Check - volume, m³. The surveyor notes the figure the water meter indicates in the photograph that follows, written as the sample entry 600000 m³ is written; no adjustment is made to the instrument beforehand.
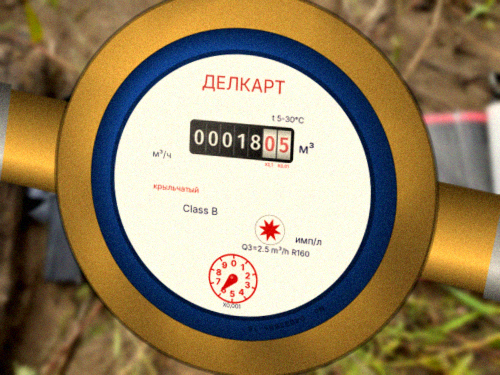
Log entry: 18.056 m³
